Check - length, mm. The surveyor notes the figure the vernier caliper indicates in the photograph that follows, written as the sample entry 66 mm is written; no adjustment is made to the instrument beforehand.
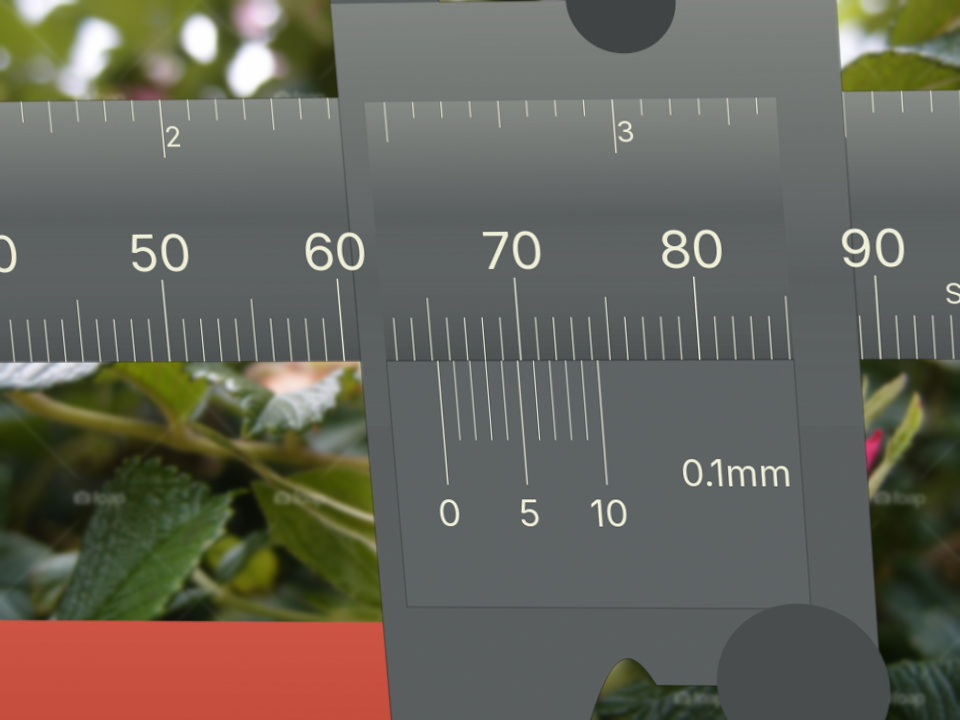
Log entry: 65.3 mm
